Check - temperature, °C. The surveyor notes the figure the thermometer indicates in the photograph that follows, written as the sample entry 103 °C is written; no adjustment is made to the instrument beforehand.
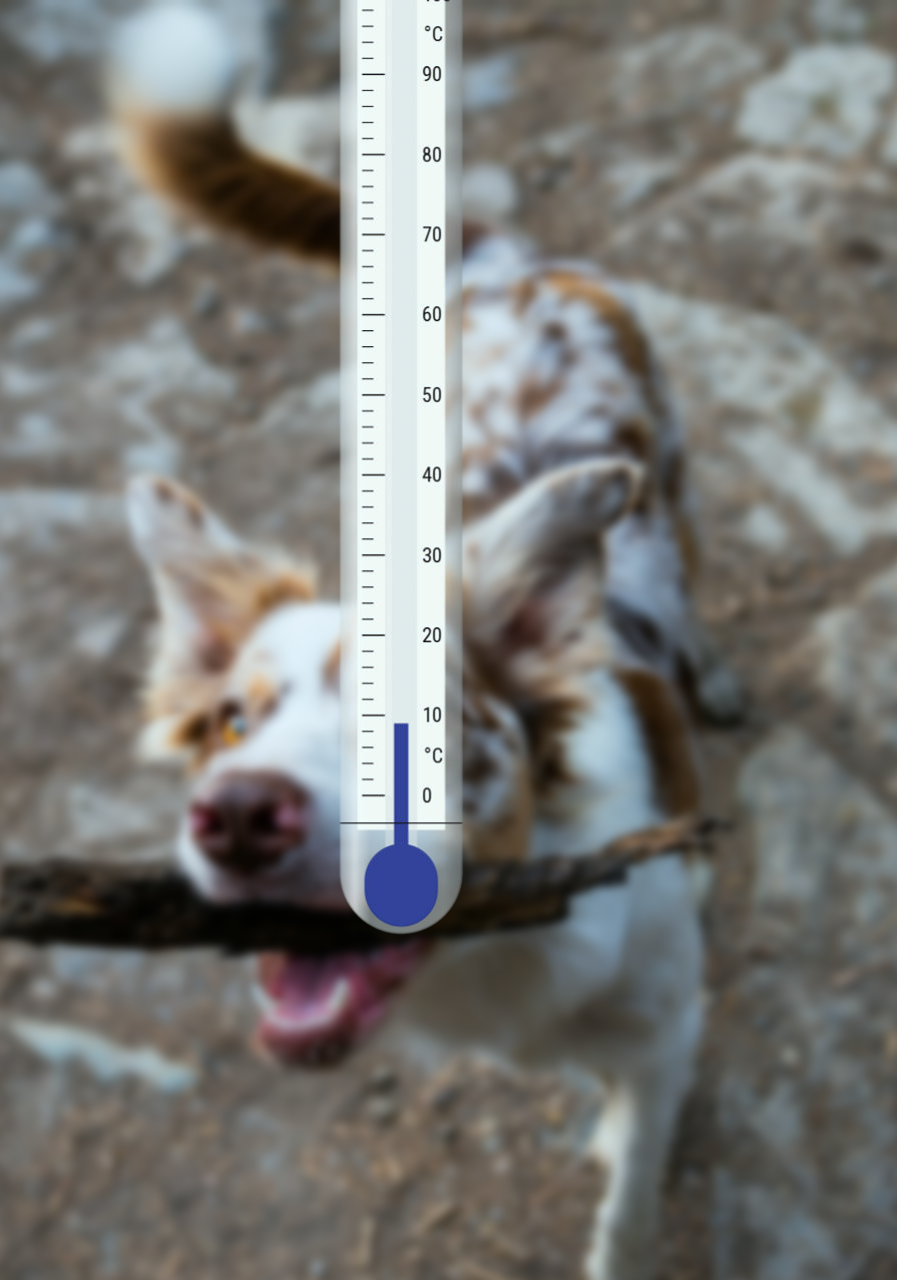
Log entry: 9 °C
